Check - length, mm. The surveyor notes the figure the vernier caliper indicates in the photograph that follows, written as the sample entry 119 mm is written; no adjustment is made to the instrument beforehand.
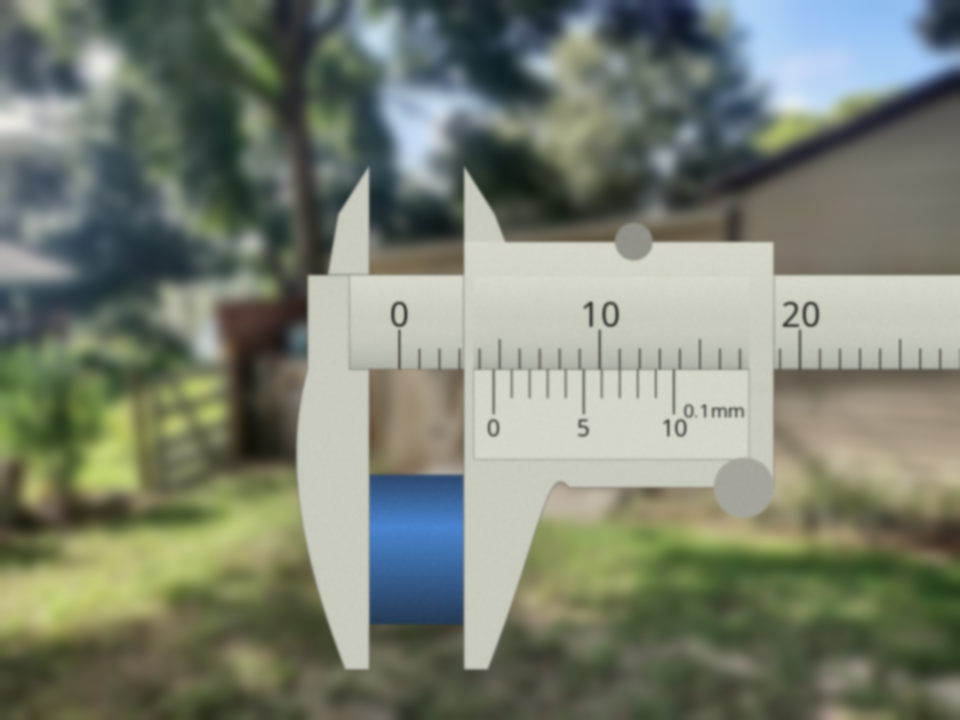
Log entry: 4.7 mm
